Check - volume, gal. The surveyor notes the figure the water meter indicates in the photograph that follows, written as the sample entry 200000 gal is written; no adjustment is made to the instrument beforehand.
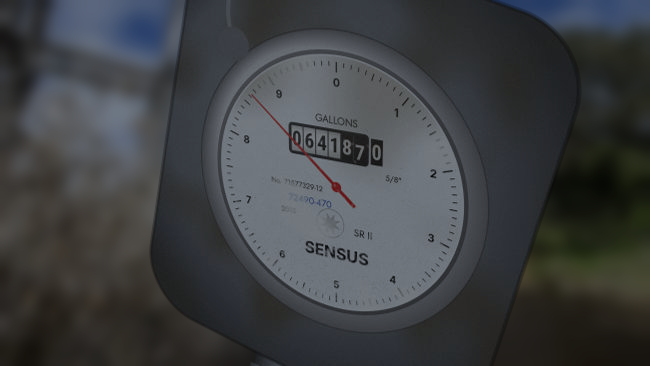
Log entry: 641868.6 gal
